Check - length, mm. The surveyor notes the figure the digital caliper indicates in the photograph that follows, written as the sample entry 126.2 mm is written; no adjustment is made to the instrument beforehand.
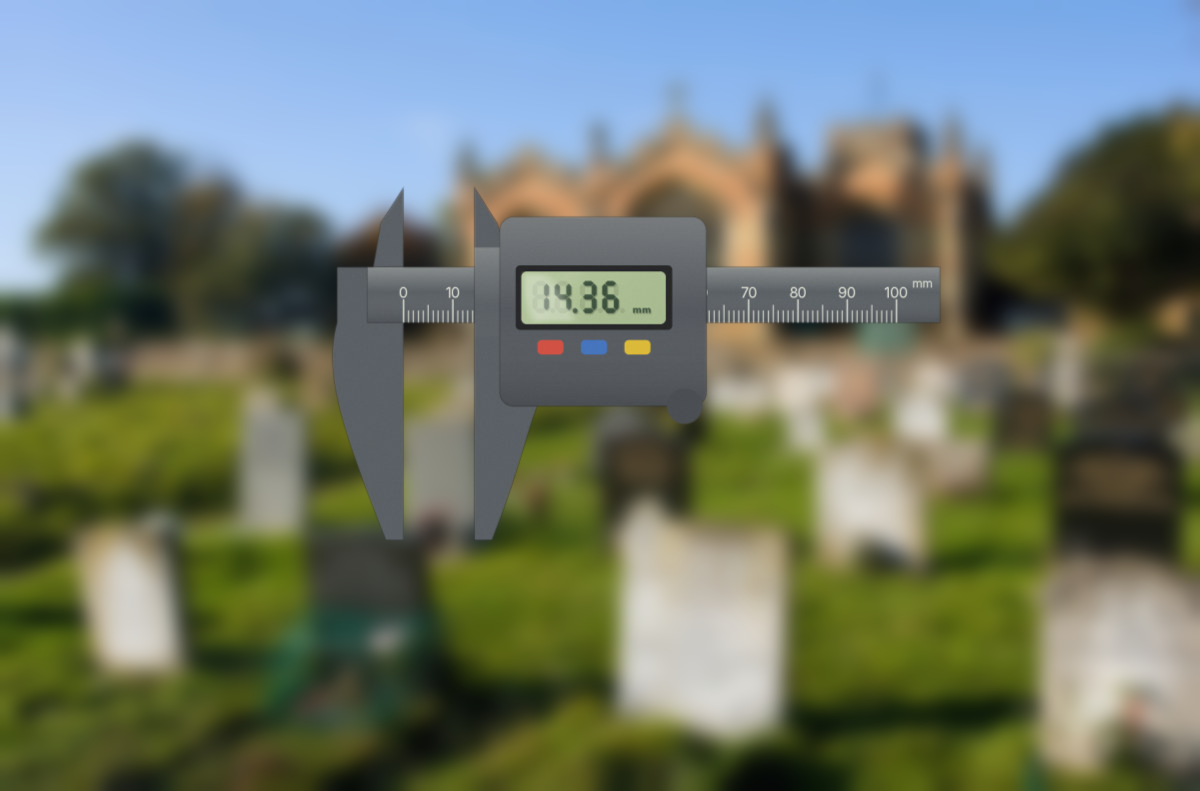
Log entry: 14.36 mm
